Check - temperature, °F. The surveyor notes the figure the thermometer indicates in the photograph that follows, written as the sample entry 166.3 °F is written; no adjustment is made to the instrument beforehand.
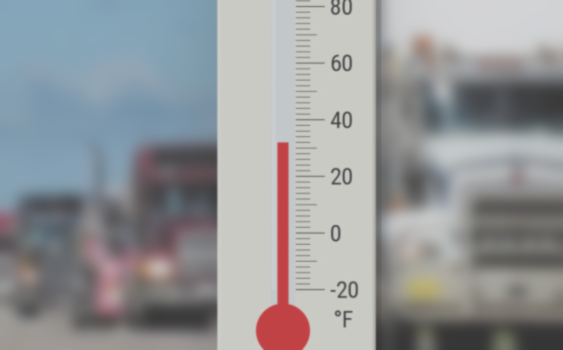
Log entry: 32 °F
